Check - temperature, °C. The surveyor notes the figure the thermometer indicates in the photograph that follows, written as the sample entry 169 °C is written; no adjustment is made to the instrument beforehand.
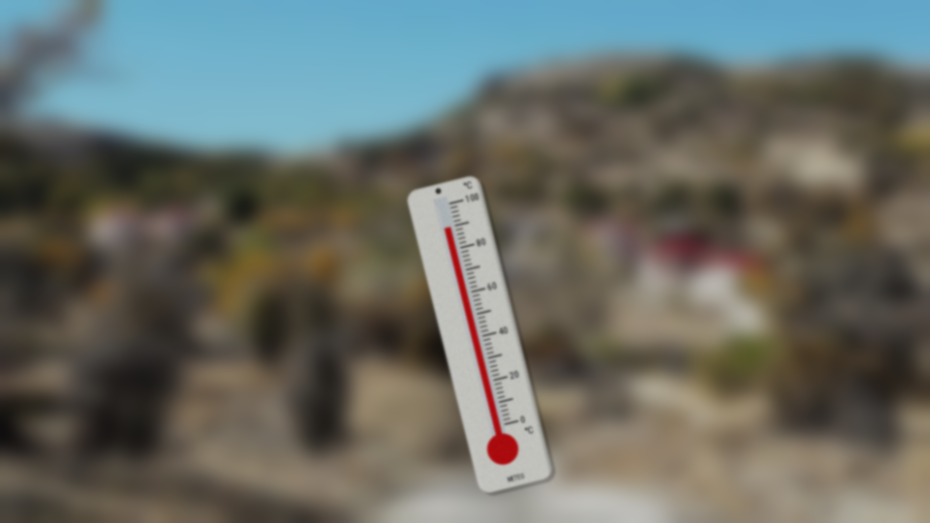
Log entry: 90 °C
